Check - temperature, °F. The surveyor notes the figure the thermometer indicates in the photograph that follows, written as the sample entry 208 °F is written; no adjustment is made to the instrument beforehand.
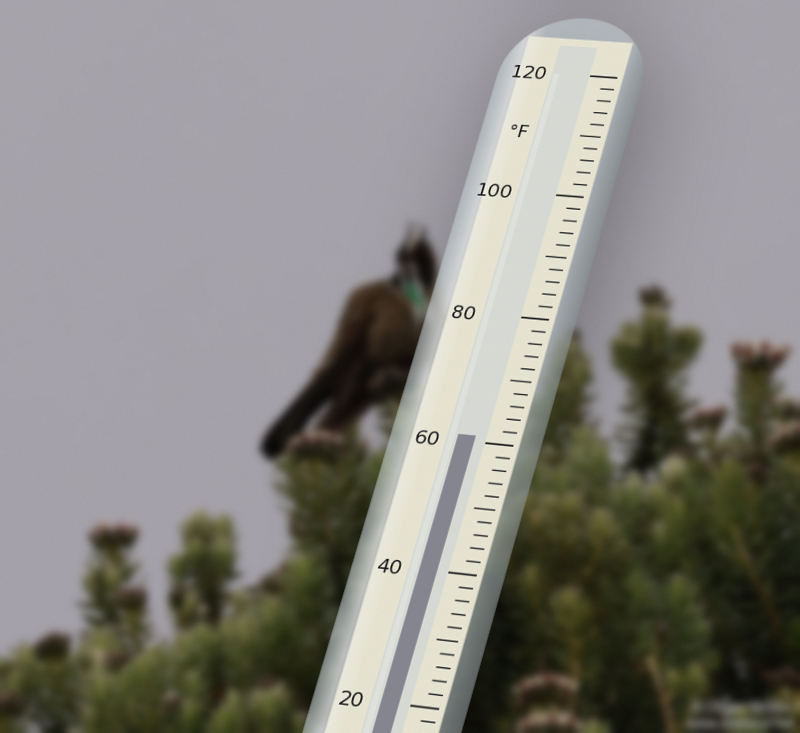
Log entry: 61 °F
